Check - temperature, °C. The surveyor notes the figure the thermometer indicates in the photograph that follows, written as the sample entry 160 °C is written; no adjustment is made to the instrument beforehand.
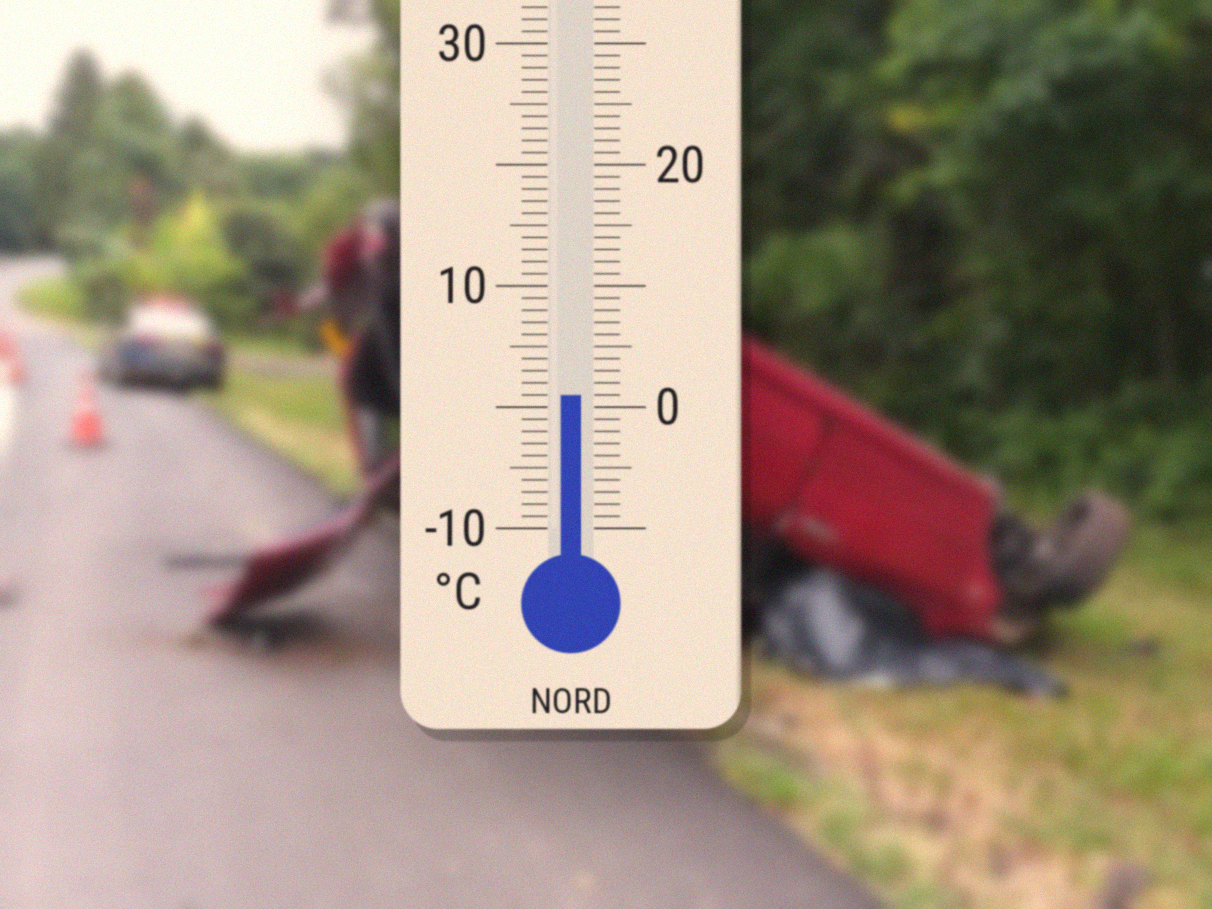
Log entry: 1 °C
